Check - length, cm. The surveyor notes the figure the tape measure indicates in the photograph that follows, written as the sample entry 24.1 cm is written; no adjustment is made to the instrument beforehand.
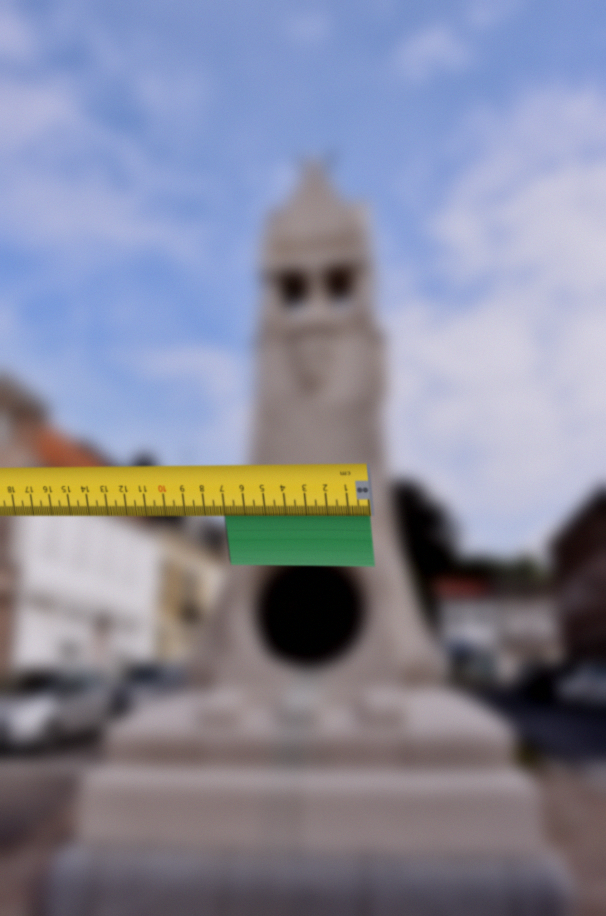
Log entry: 7 cm
